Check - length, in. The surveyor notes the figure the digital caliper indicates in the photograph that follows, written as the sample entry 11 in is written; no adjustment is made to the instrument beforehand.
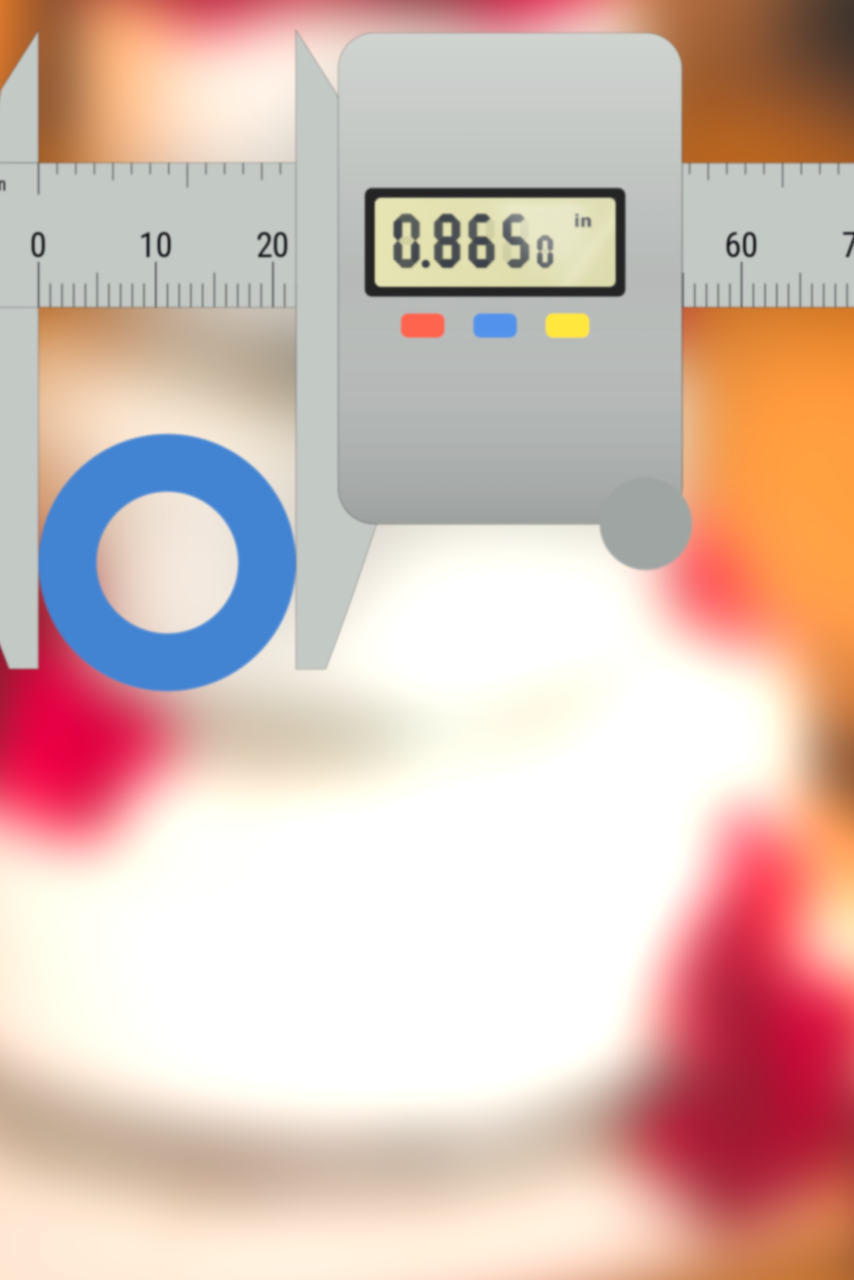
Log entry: 0.8650 in
